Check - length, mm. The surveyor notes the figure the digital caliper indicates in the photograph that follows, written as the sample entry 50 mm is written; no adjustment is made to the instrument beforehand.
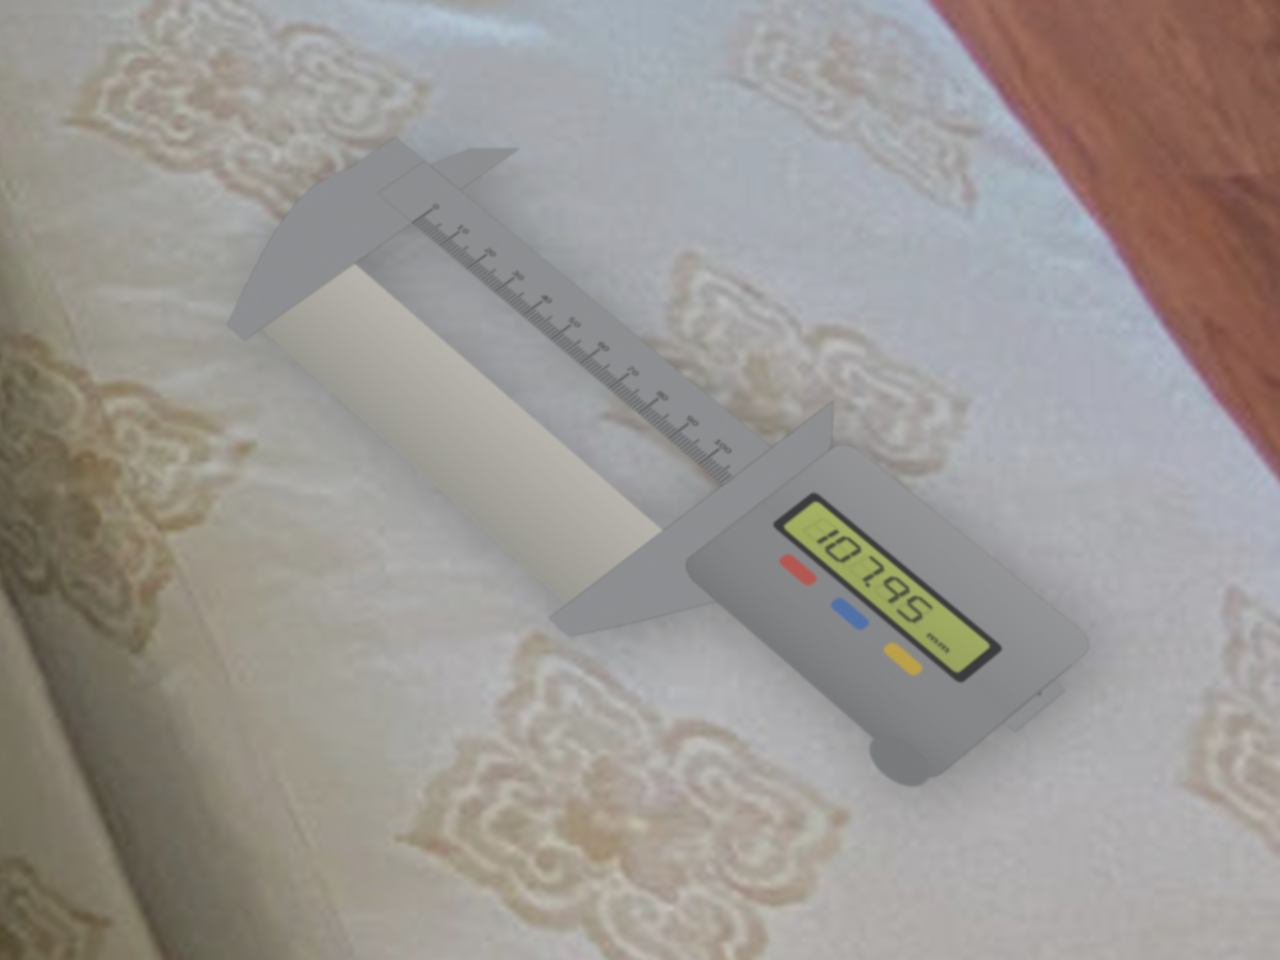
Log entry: 107.95 mm
